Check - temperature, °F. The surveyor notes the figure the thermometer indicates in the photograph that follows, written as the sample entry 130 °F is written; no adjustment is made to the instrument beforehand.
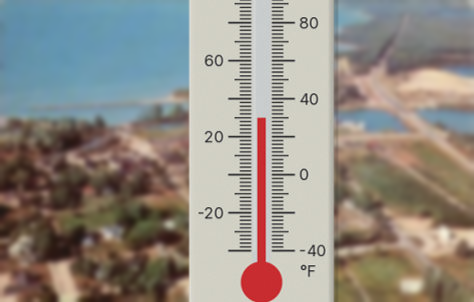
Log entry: 30 °F
